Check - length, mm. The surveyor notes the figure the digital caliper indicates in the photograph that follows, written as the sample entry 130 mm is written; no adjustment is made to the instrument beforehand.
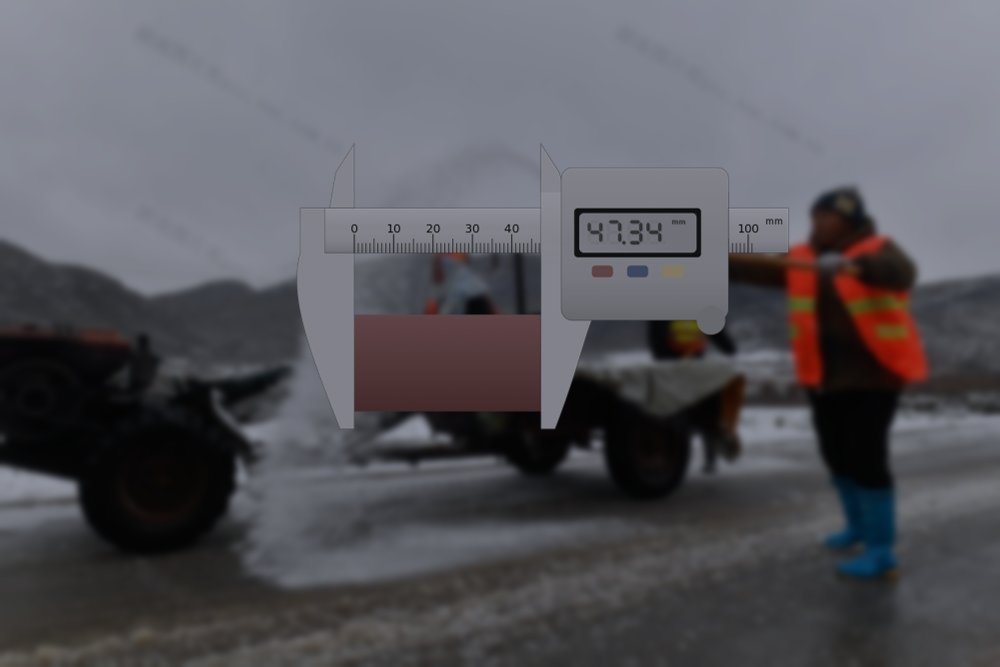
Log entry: 47.34 mm
